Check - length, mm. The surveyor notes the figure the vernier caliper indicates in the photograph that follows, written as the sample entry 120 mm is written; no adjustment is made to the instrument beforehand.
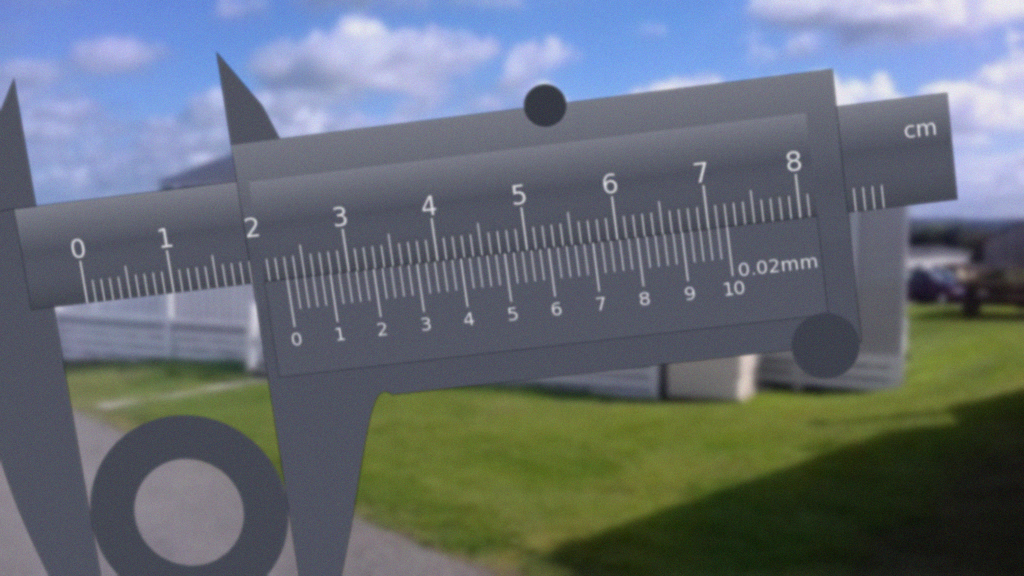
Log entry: 23.0 mm
